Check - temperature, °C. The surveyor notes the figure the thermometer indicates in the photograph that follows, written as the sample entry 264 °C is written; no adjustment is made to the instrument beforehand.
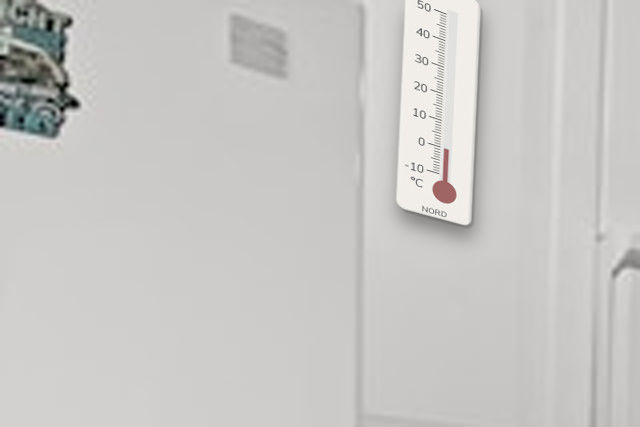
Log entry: 0 °C
